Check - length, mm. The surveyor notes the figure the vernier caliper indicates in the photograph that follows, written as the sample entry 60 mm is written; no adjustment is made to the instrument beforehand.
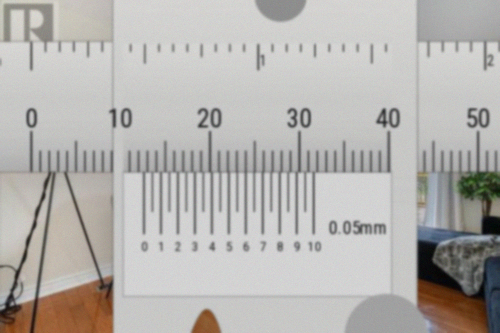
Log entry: 12.6 mm
